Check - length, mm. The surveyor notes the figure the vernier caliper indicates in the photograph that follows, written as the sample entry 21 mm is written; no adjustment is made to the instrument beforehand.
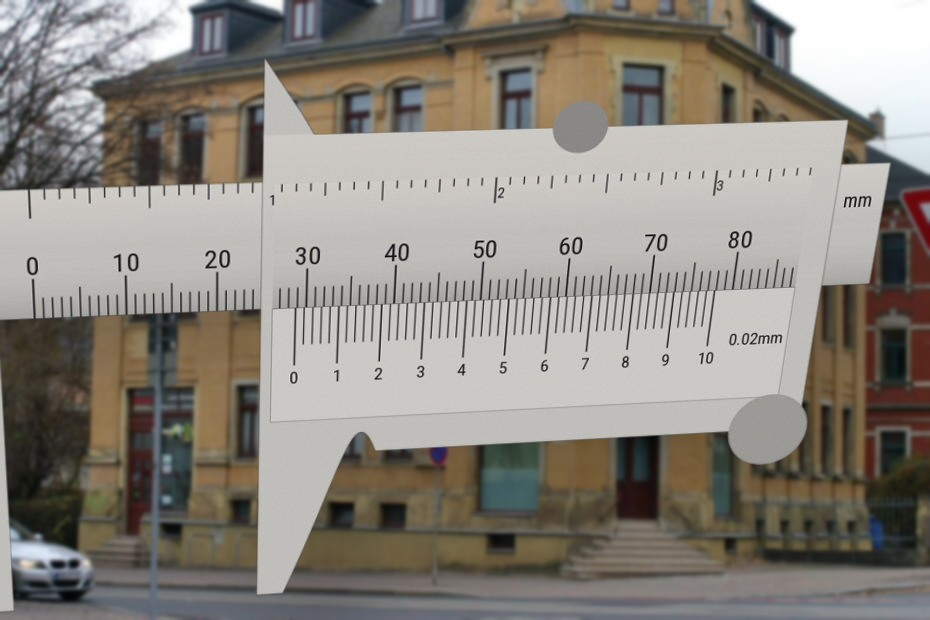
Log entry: 28.8 mm
